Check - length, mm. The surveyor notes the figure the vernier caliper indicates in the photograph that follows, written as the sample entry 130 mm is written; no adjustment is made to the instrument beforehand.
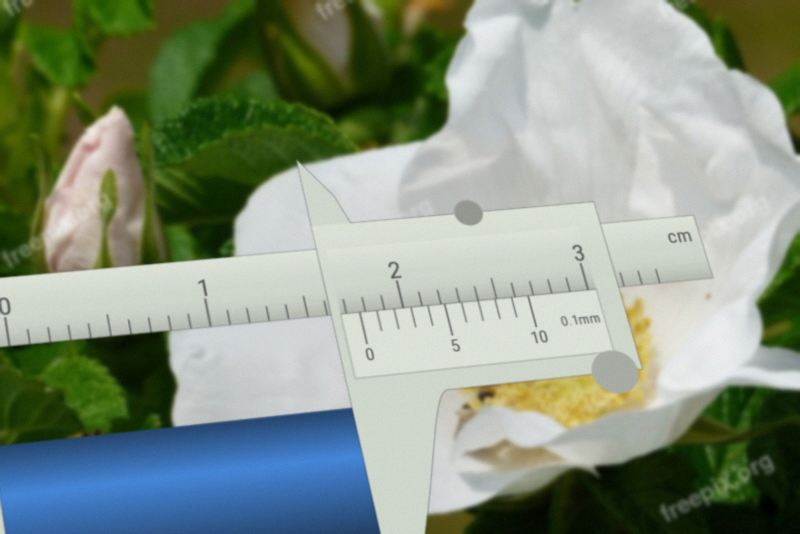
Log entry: 17.7 mm
